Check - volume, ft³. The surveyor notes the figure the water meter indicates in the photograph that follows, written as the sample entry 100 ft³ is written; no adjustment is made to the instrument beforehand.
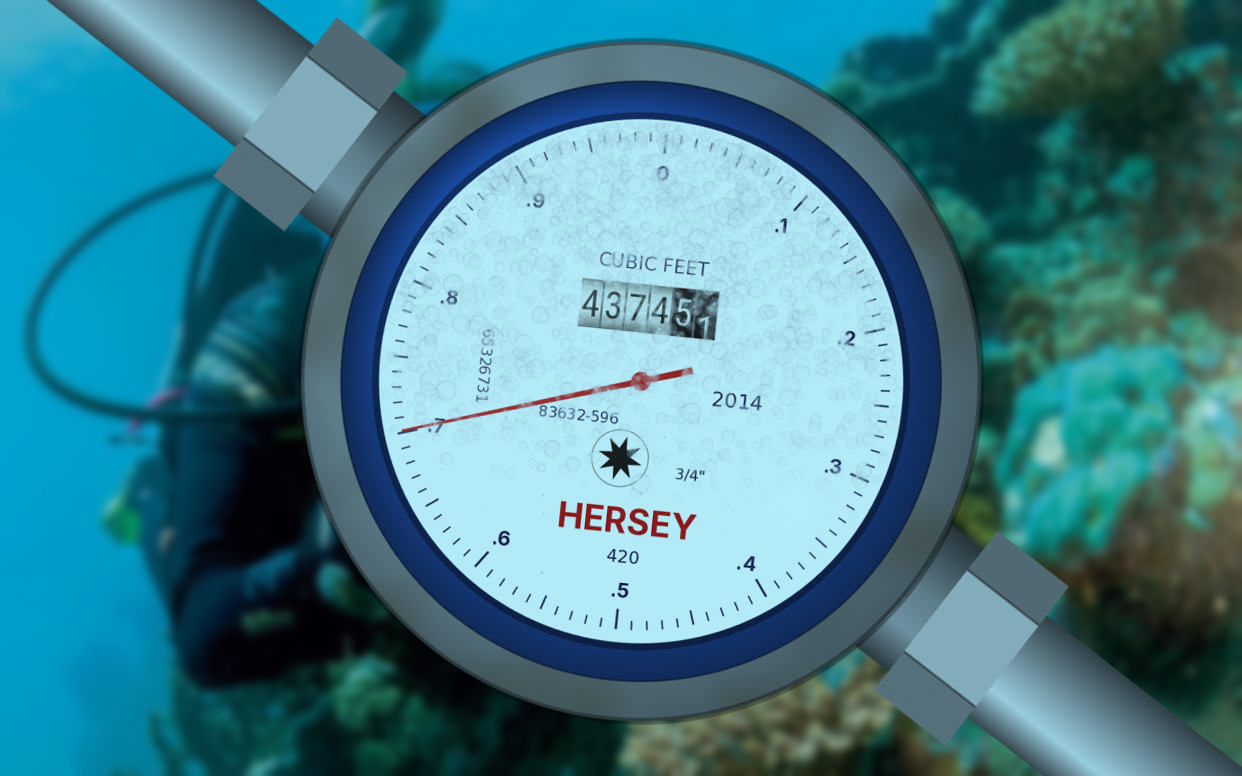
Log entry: 437450.70 ft³
